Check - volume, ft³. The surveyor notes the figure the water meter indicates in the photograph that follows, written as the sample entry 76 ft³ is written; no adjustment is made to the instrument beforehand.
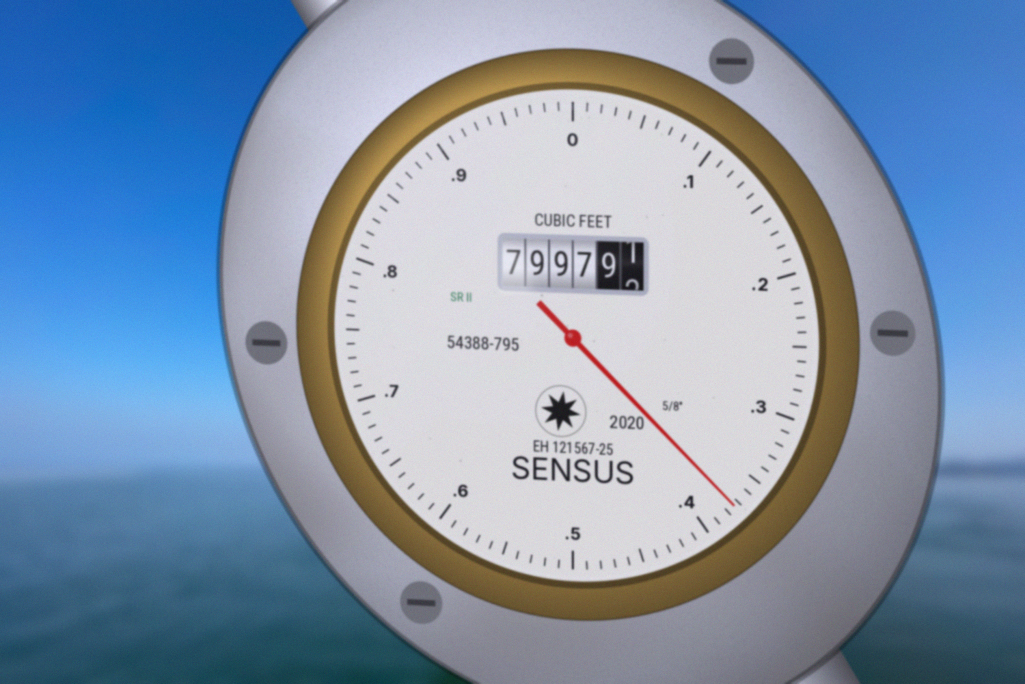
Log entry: 799791.37 ft³
